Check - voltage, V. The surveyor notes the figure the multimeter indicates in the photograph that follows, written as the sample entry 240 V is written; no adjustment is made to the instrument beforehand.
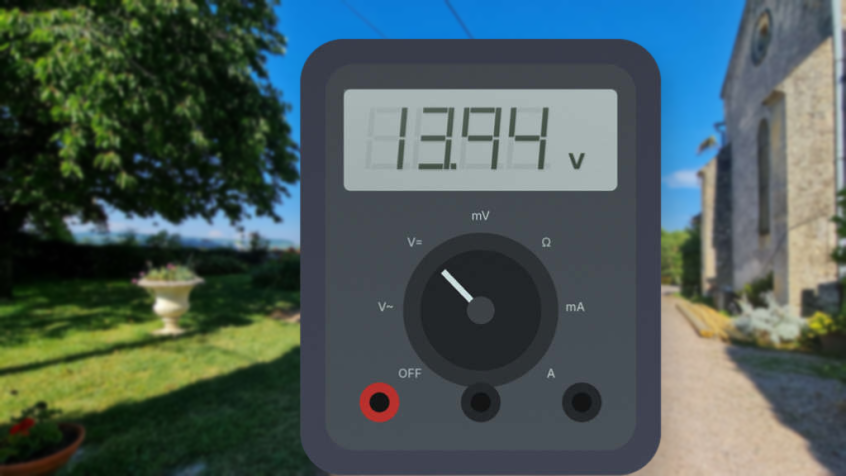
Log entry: 13.94 V
